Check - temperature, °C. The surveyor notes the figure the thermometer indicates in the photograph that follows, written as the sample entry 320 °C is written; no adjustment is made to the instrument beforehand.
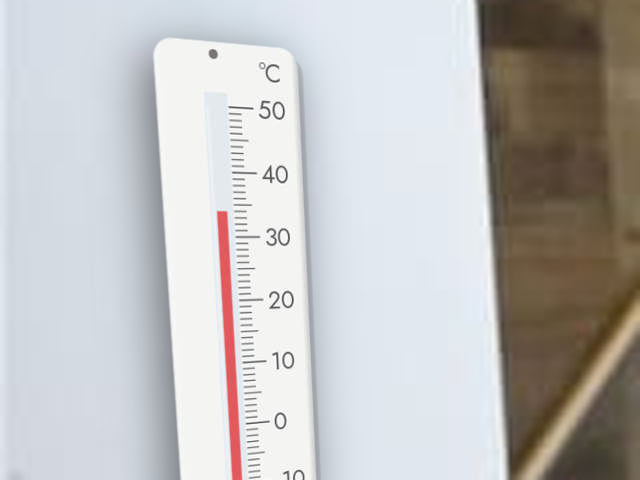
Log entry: 34 °C
